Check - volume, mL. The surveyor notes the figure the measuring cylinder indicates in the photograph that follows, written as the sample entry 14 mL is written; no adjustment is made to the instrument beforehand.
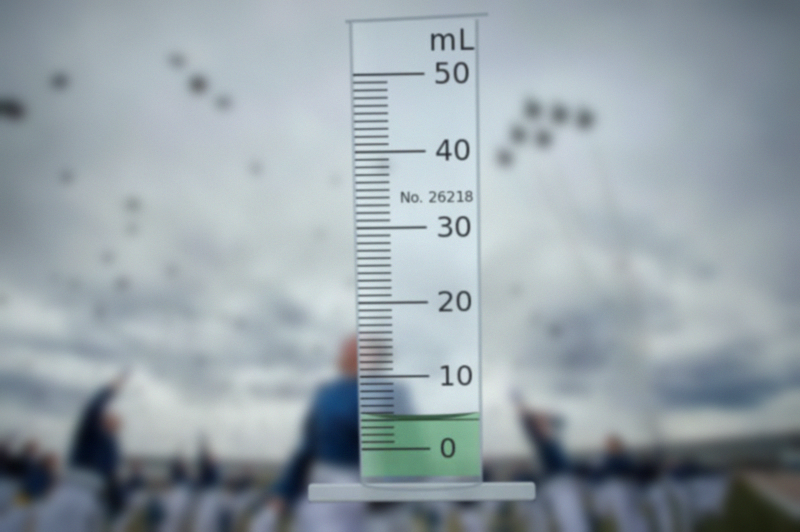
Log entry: 4 mL
